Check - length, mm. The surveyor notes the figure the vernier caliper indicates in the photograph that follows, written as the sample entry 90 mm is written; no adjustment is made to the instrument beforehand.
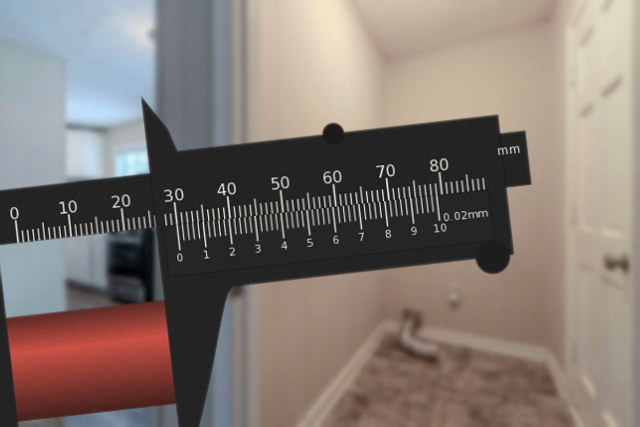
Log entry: 30.0 mm
